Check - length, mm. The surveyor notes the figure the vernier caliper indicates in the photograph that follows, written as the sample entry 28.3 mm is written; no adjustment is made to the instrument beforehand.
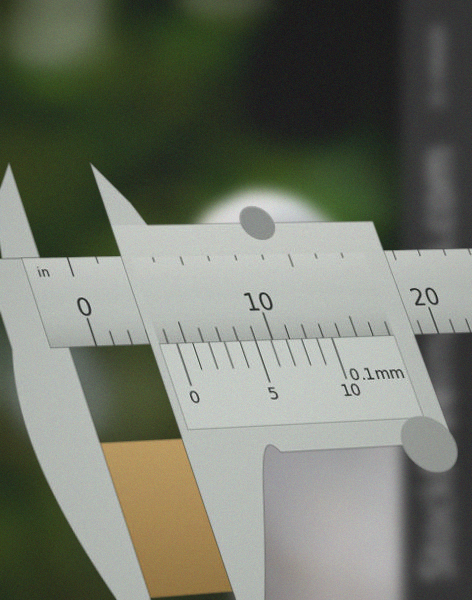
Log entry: 4.5 mm
